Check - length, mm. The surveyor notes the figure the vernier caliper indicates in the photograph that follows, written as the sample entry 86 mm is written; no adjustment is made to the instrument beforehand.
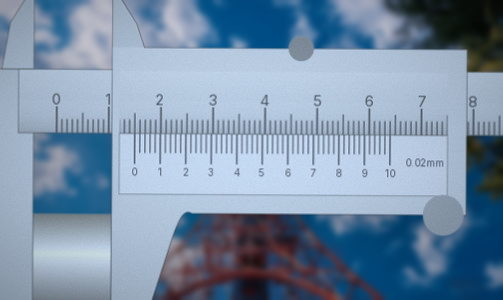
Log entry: 15.0 mm
